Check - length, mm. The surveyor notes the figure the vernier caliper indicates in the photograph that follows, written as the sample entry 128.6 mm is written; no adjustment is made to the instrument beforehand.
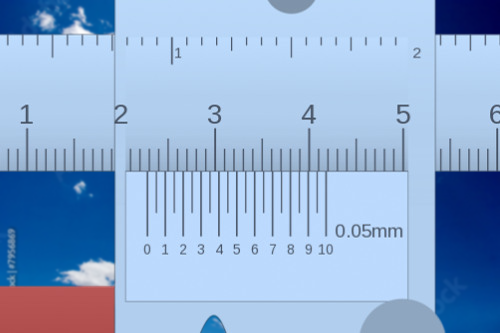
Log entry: 22.8 mm
